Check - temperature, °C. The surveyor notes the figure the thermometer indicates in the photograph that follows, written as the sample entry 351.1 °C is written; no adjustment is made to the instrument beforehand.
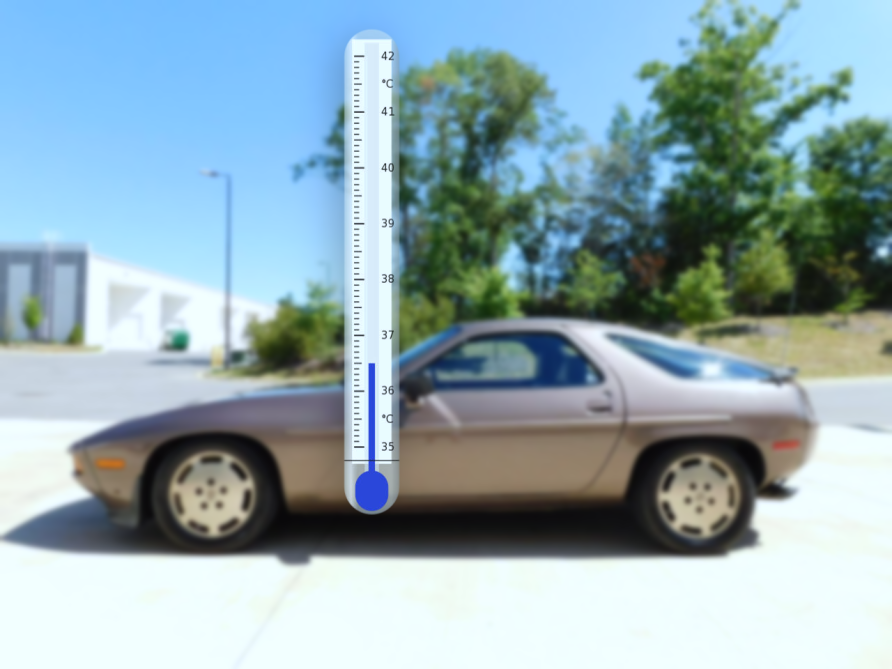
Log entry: 36.5 °C
